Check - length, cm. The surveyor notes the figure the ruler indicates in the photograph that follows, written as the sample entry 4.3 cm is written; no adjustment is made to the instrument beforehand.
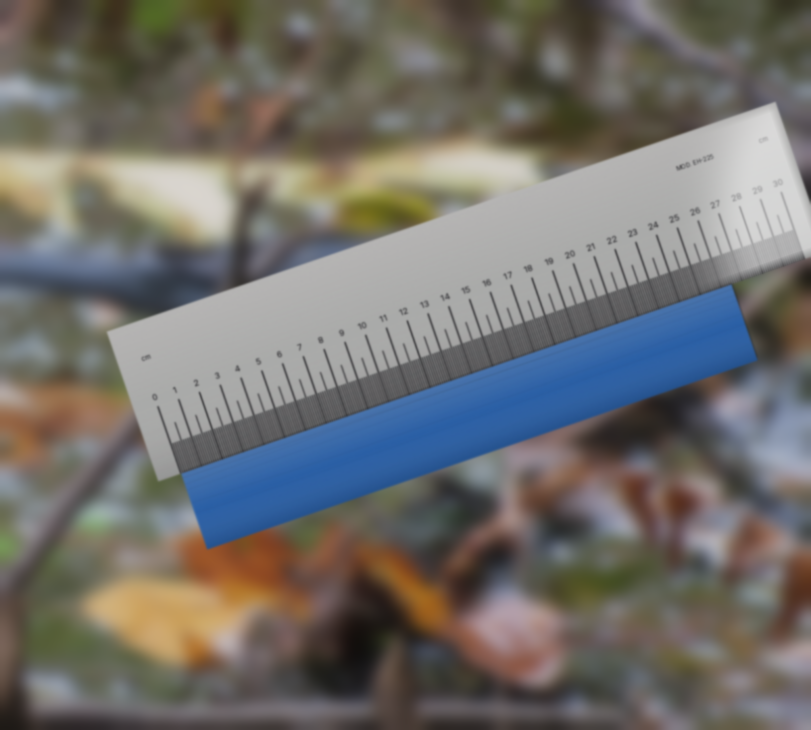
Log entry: 26.5 cm
